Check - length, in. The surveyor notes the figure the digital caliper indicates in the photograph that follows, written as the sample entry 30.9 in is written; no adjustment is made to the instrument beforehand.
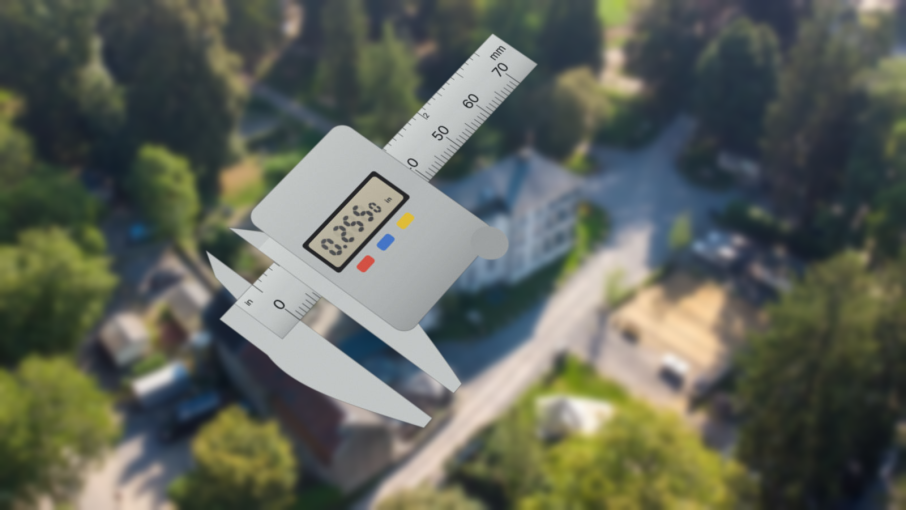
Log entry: 0.2550 in
